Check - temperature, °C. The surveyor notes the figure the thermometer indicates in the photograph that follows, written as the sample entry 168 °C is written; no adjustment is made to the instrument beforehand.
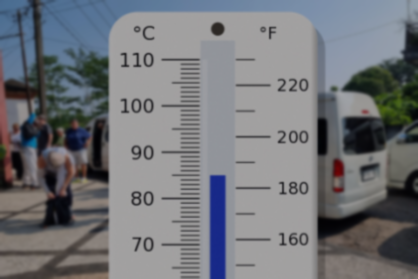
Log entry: 85 °C
